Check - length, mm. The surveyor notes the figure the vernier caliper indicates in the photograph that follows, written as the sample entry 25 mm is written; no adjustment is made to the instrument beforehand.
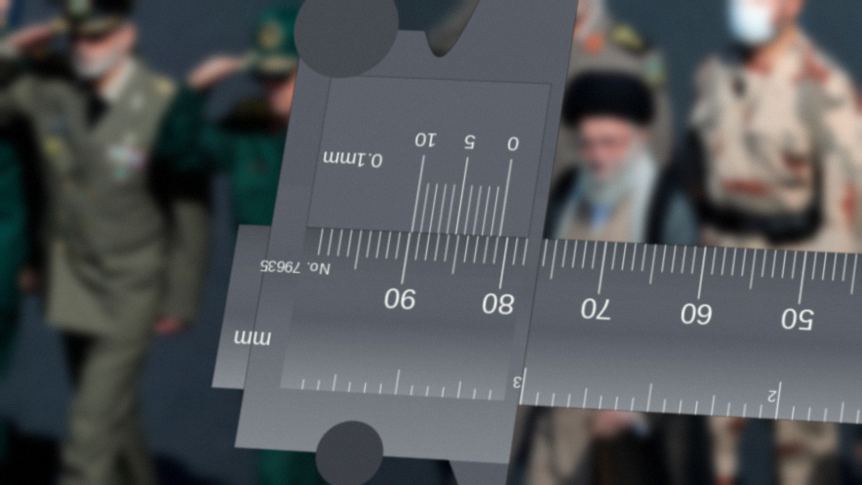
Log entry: 80.8 mm
